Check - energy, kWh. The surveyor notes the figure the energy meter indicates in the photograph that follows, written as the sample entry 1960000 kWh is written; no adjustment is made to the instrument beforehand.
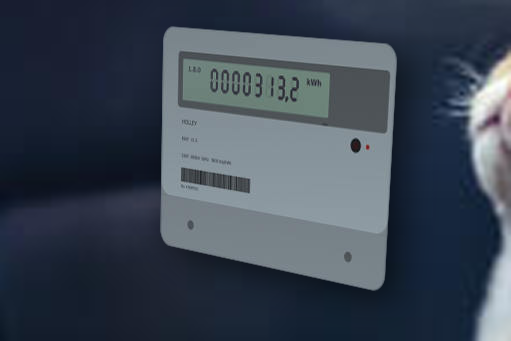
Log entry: 313.2 kWh
